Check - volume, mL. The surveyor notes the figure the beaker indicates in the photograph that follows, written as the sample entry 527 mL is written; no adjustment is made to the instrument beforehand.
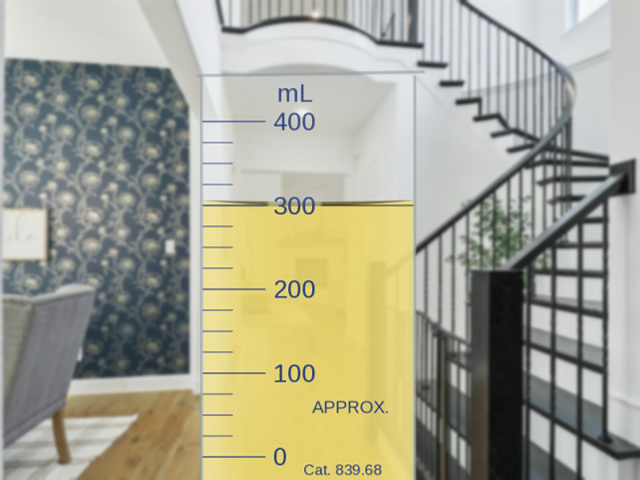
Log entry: 300 mL
